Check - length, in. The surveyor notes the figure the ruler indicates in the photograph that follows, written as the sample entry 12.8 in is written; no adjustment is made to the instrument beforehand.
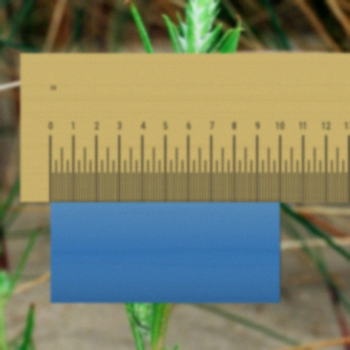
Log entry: 10 in
